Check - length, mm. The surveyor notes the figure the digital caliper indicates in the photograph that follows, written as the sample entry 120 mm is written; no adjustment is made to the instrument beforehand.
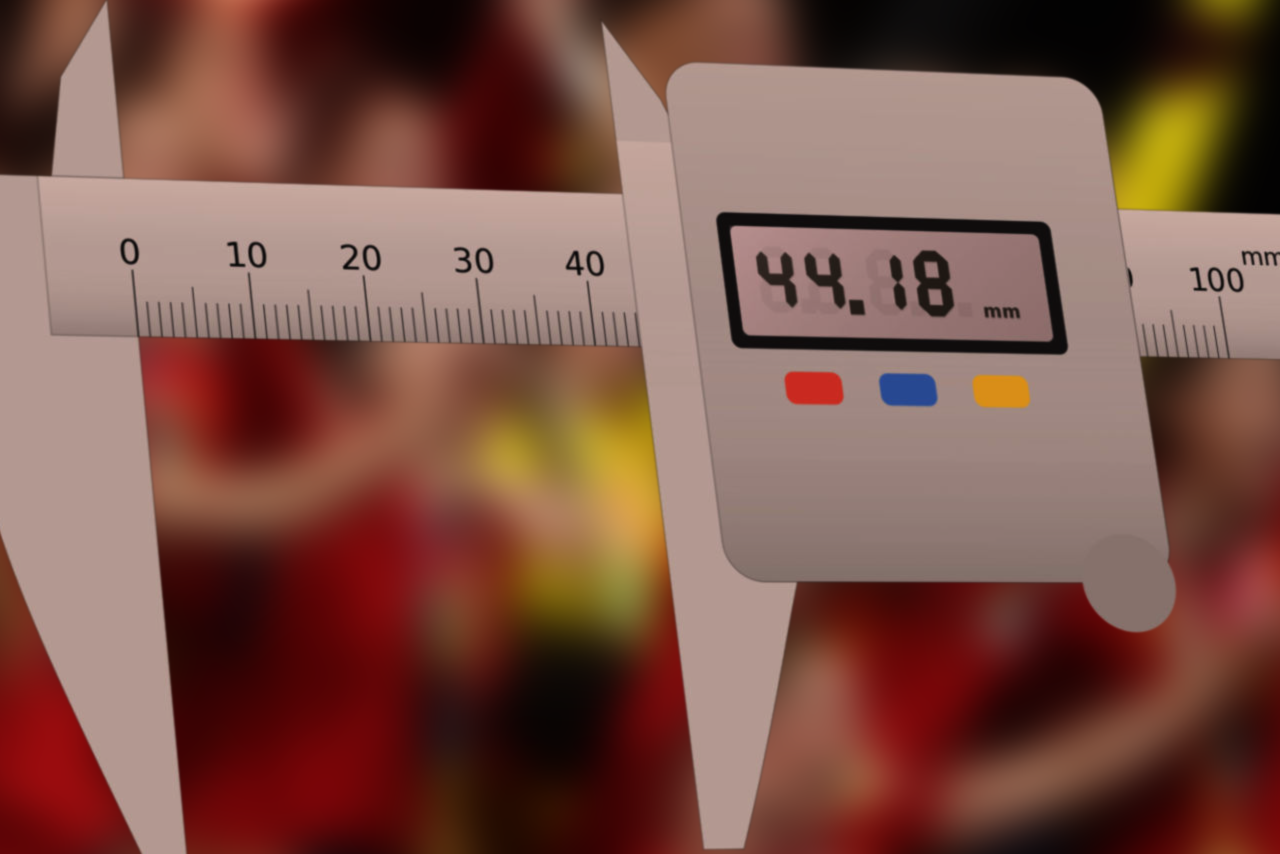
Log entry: 44.18 mm
